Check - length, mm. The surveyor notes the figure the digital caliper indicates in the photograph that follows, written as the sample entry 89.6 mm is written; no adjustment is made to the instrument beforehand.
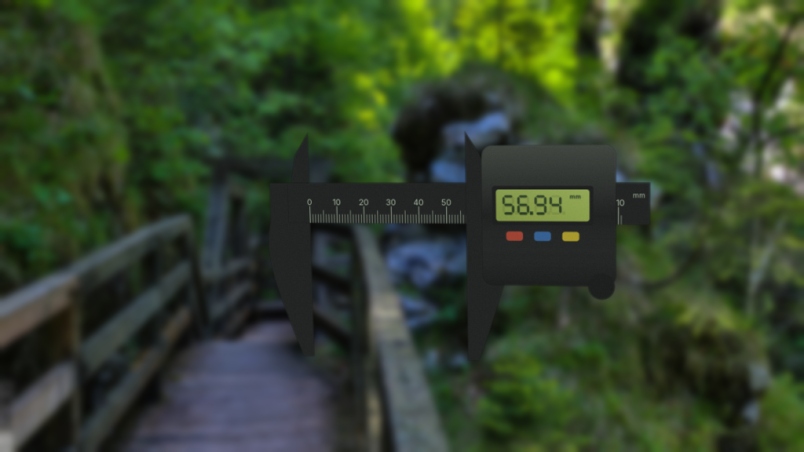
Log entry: 56.94 mm
